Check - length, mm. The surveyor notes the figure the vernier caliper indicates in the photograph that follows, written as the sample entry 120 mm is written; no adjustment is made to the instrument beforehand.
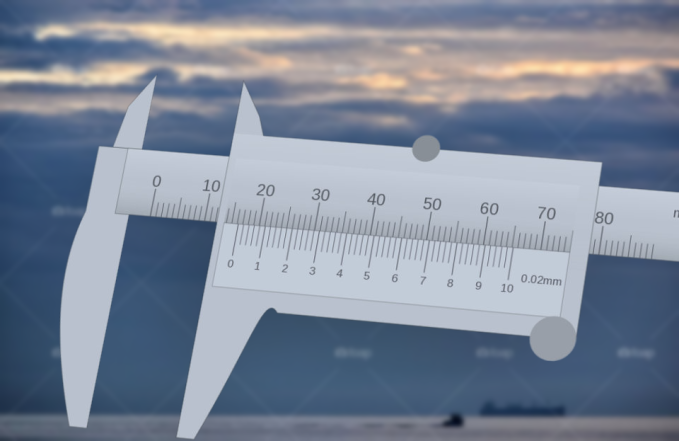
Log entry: 16.2 mm
